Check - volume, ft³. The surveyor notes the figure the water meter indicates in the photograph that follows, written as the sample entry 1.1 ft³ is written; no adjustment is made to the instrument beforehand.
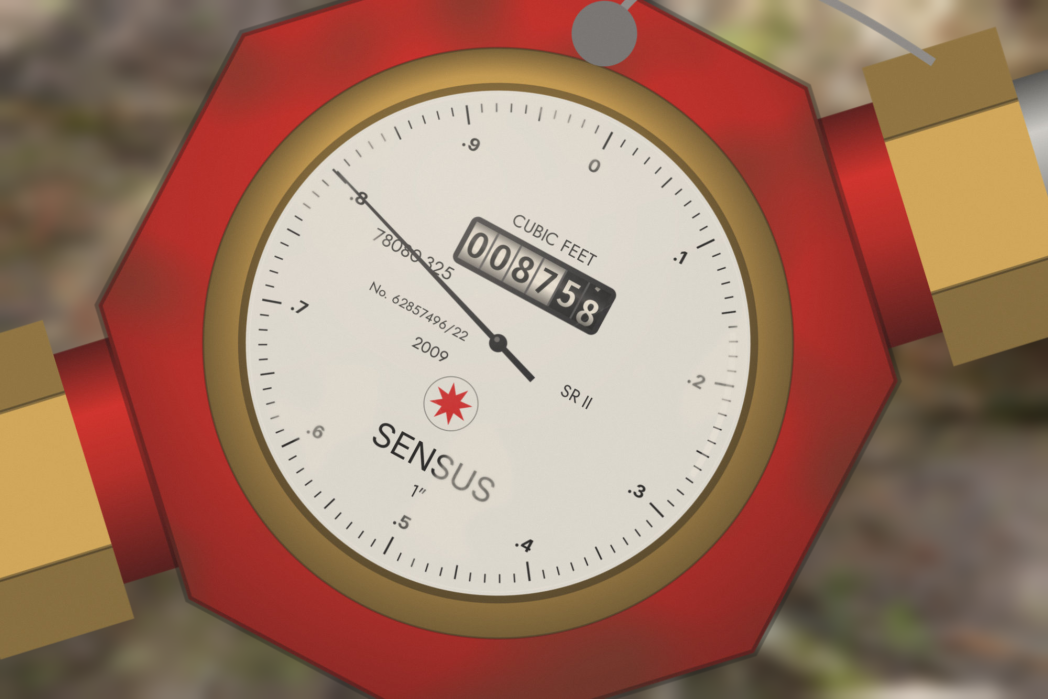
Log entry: 8757.80 ft³
